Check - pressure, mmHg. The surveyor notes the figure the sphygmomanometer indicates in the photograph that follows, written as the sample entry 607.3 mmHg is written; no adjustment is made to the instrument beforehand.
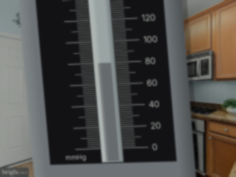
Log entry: 80 mmHg
